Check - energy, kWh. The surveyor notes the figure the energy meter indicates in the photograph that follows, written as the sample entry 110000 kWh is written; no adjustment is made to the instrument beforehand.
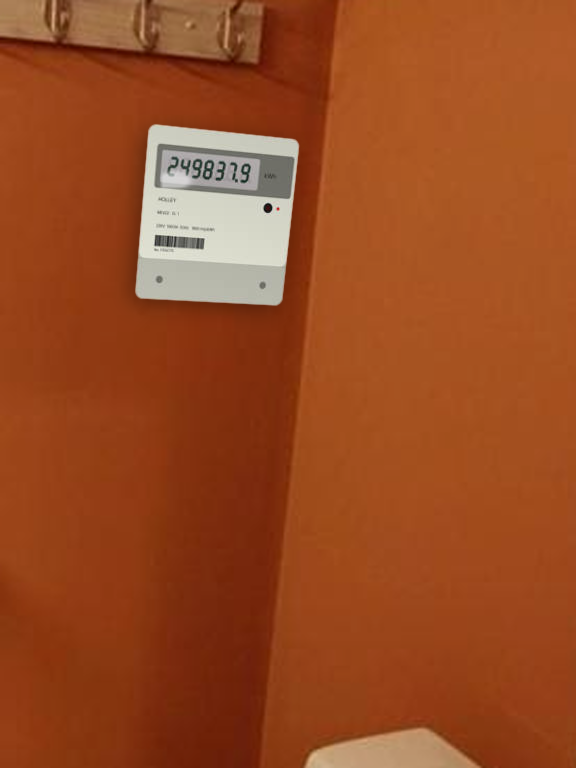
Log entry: 249837.9 kWh
